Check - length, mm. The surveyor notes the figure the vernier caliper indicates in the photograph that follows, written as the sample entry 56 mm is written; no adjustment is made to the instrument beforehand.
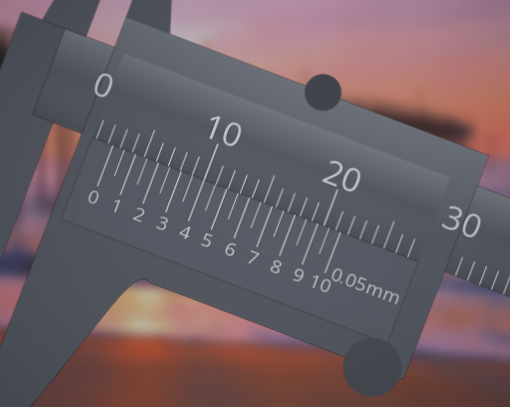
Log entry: 2.4 mm
